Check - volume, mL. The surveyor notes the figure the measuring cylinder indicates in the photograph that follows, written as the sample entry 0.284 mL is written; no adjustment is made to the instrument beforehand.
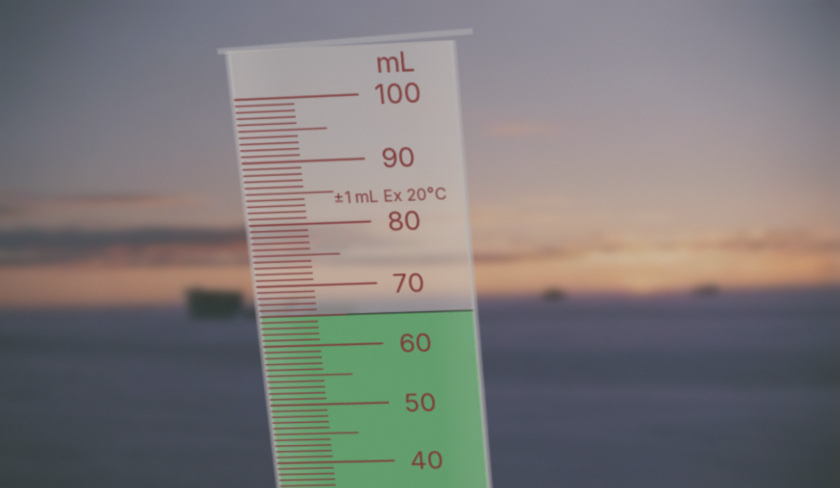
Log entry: 65 mL
